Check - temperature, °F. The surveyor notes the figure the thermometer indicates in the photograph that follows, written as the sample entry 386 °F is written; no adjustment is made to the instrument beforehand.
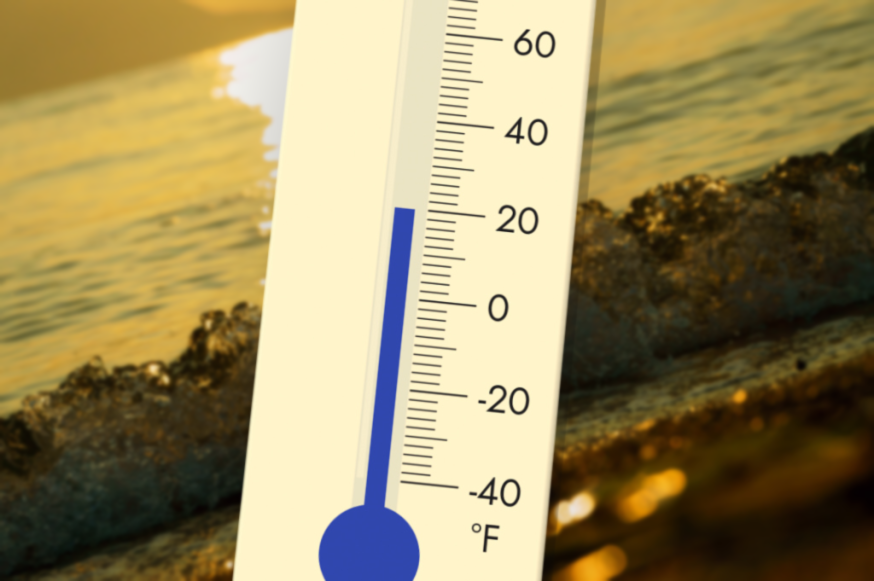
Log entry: 20 °F
